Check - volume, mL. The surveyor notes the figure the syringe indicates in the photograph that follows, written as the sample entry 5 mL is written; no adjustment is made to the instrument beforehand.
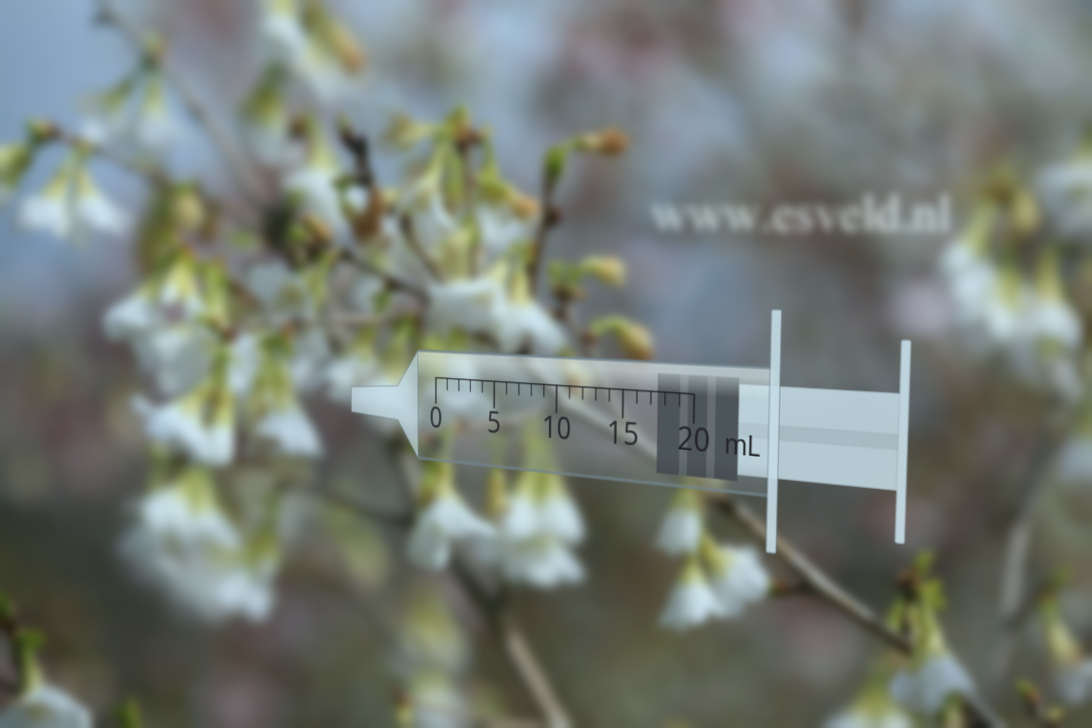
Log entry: 17.5 mL
